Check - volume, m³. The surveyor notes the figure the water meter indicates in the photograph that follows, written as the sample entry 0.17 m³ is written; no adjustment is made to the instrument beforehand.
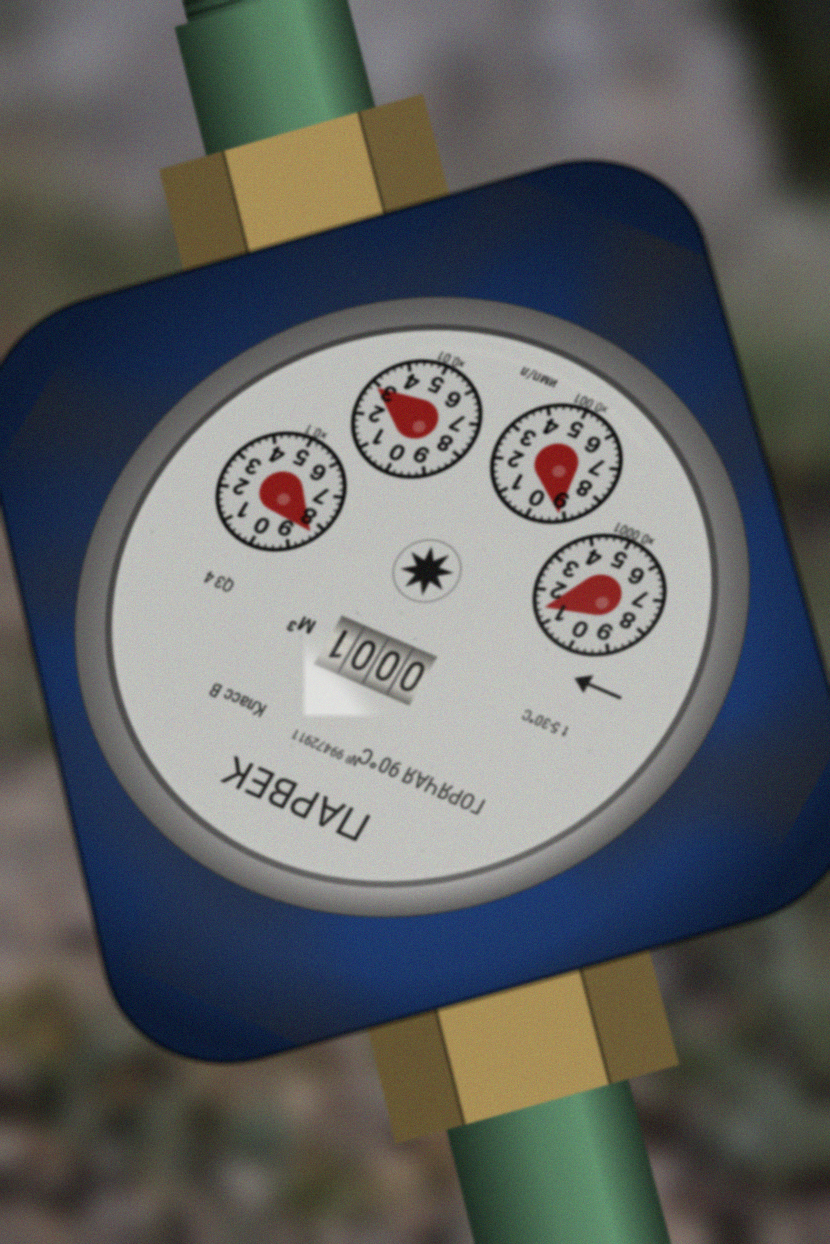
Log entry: 1.8291 m³
